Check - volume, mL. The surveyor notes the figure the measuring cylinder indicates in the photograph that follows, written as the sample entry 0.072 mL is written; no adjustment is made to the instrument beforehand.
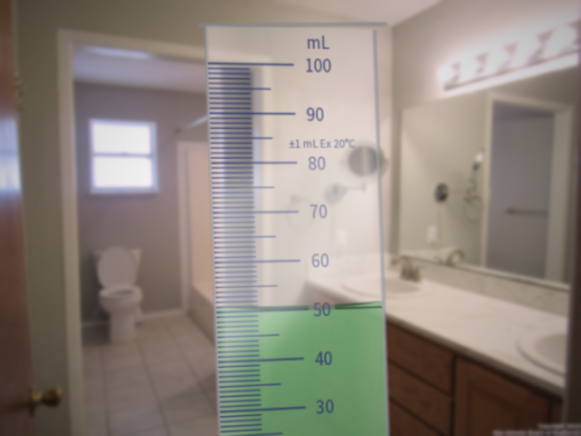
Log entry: 50 mL
